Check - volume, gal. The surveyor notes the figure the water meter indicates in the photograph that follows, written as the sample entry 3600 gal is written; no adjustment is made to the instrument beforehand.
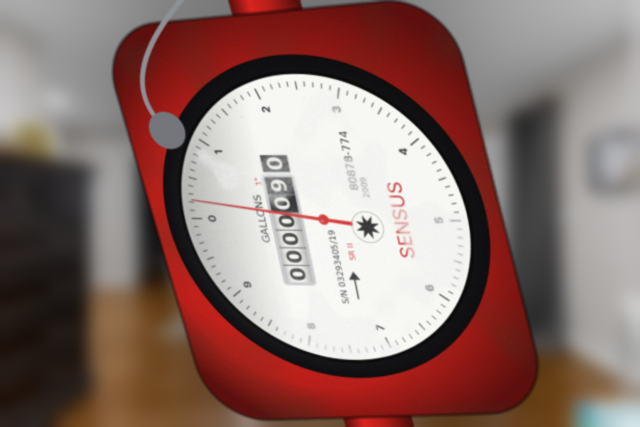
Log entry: 90.2 gal
